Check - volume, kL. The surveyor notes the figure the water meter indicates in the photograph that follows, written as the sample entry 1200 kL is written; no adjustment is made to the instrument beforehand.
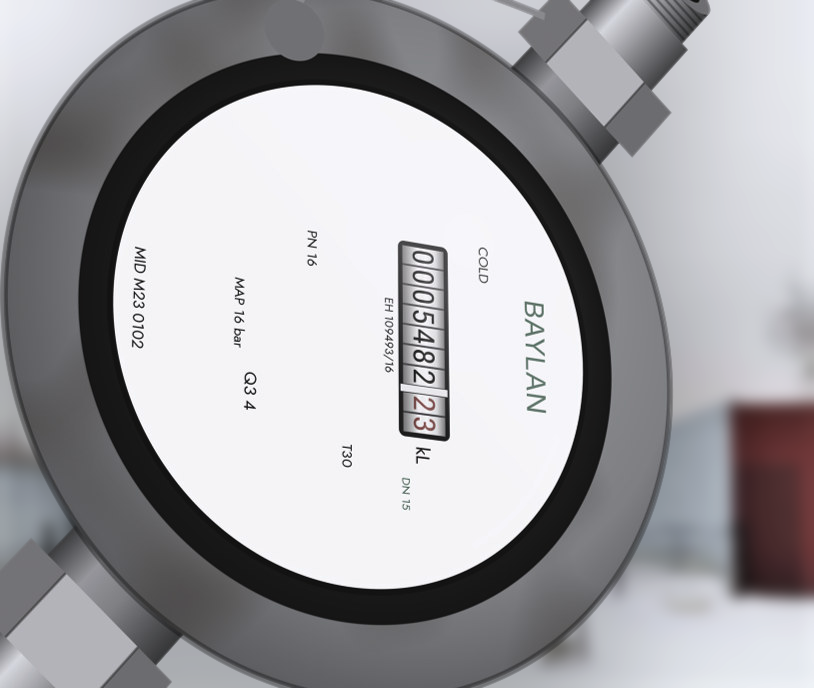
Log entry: 5482.23 kL
